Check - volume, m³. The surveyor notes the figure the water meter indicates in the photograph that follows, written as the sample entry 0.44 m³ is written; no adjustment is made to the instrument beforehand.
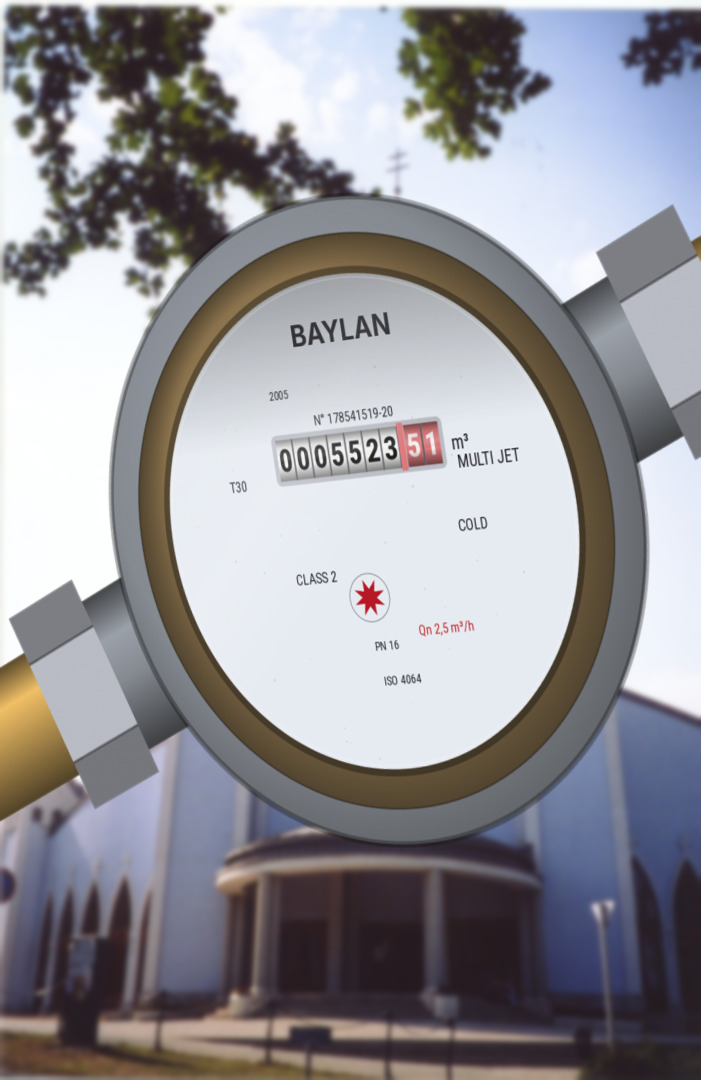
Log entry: 5523.51 m³
